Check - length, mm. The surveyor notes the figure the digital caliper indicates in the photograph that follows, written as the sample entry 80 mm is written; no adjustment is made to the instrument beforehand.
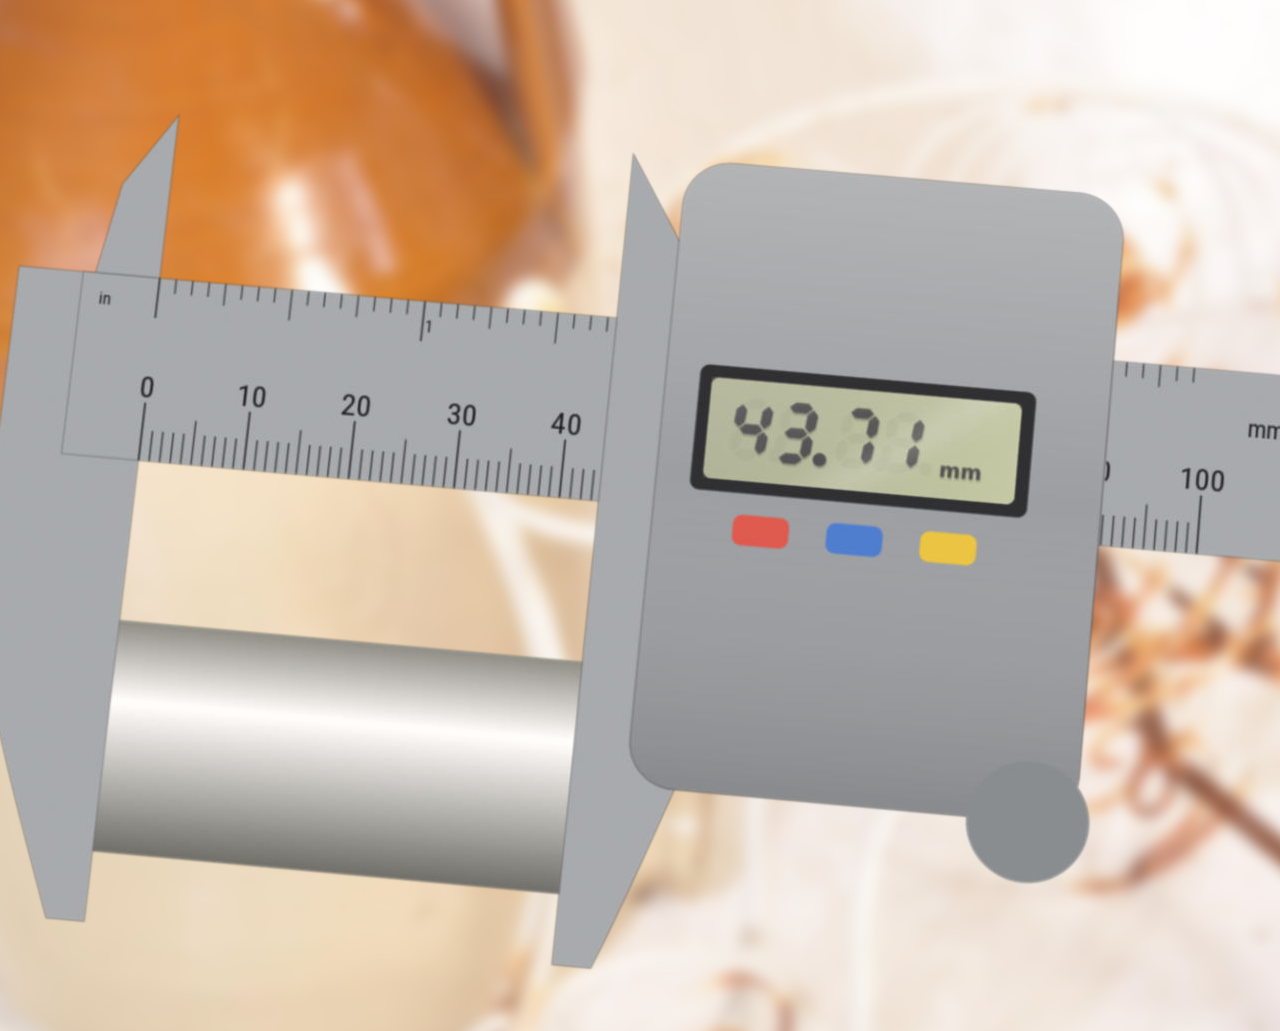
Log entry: 43.71 mm
